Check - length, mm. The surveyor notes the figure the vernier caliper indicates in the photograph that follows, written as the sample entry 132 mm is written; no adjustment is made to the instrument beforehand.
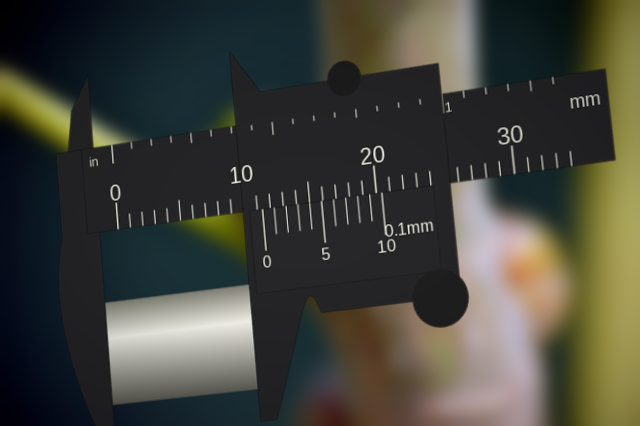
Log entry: 11.4 mm
